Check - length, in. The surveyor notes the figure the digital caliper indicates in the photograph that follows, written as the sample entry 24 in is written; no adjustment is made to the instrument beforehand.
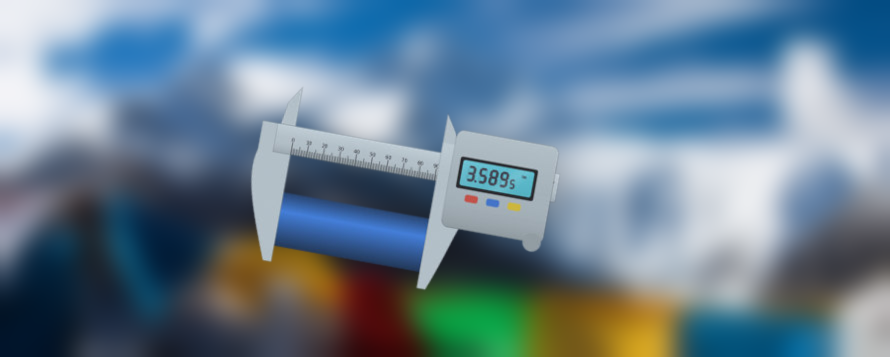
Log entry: 3.5895 in
